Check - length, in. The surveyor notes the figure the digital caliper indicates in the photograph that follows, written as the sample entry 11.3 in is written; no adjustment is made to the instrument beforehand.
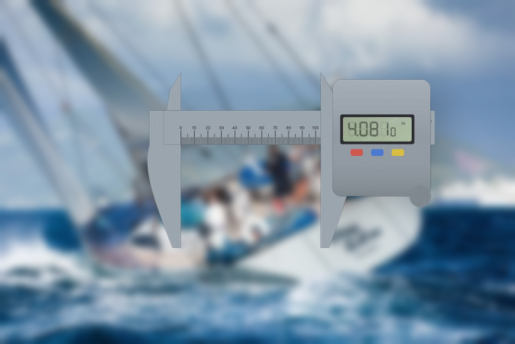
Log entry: 4.0810 in
